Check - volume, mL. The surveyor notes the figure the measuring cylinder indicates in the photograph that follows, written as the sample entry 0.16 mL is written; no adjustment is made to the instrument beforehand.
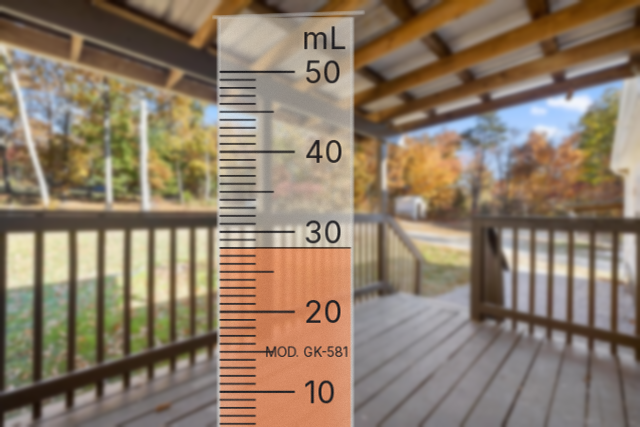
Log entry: 28 mL
